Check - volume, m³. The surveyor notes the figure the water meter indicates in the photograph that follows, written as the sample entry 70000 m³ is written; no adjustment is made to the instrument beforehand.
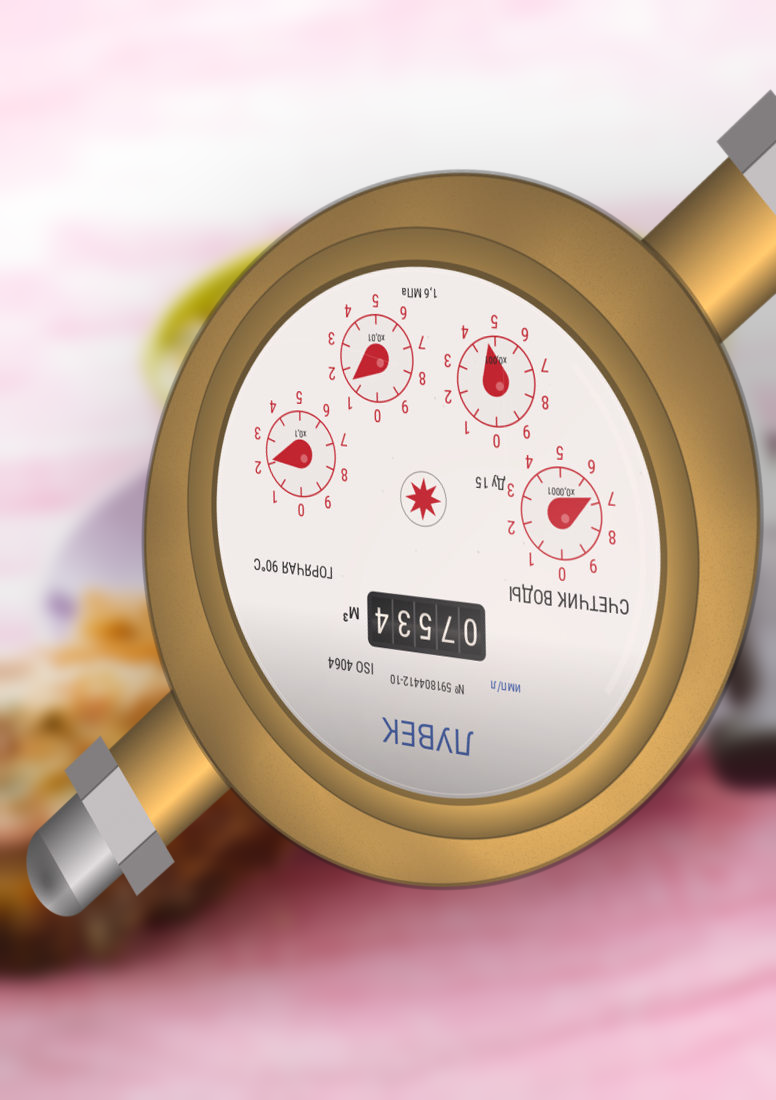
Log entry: 7534.2146 m³
